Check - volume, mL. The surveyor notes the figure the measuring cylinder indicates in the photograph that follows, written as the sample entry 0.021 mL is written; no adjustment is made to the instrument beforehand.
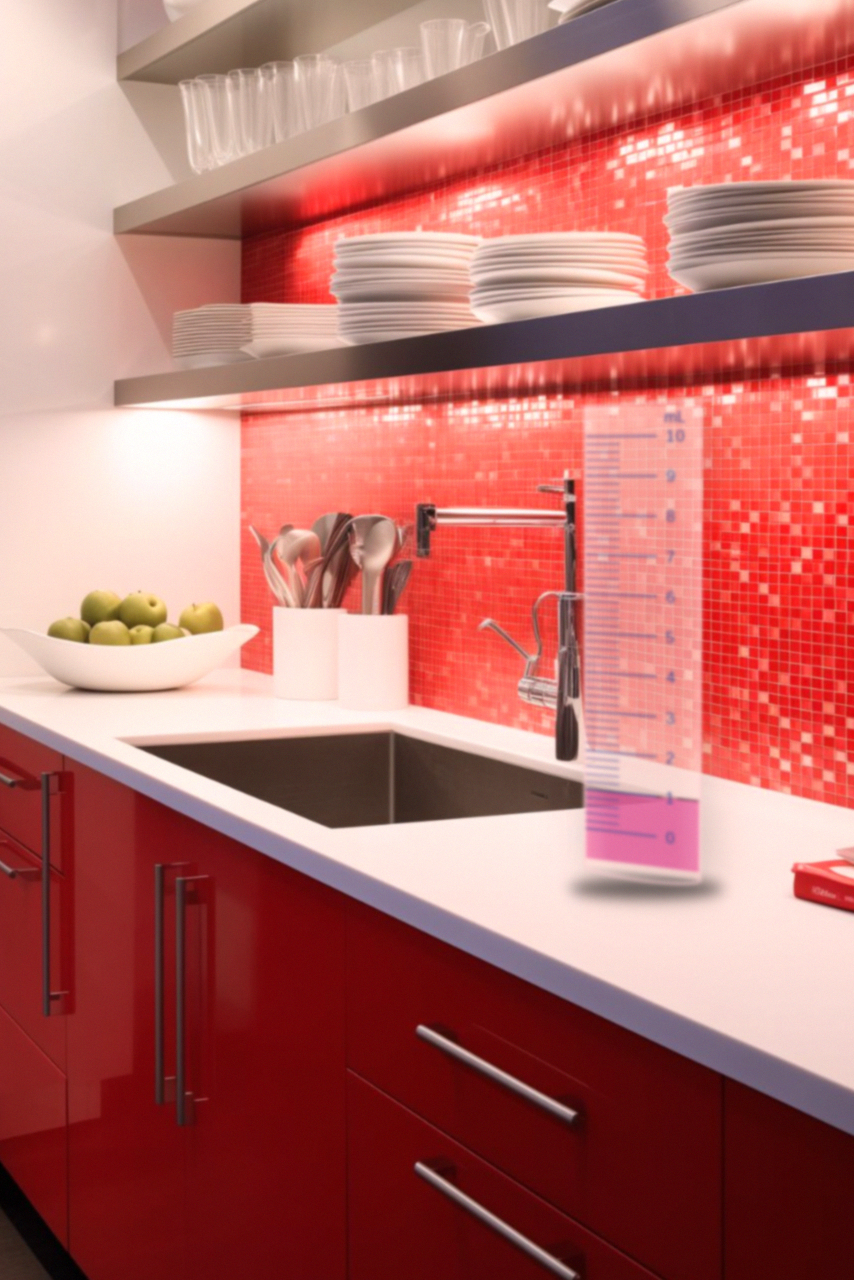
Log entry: 1 mL
